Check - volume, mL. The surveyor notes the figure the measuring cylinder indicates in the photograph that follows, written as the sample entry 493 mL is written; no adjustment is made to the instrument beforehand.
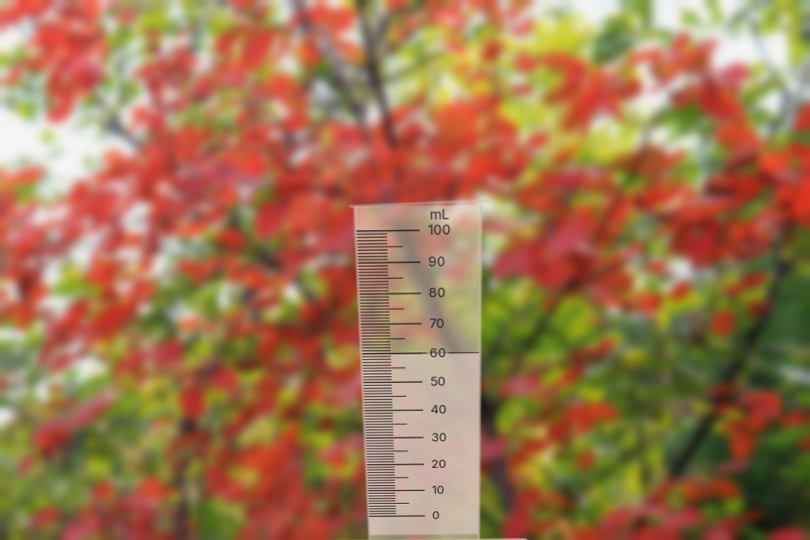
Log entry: 60 mL
